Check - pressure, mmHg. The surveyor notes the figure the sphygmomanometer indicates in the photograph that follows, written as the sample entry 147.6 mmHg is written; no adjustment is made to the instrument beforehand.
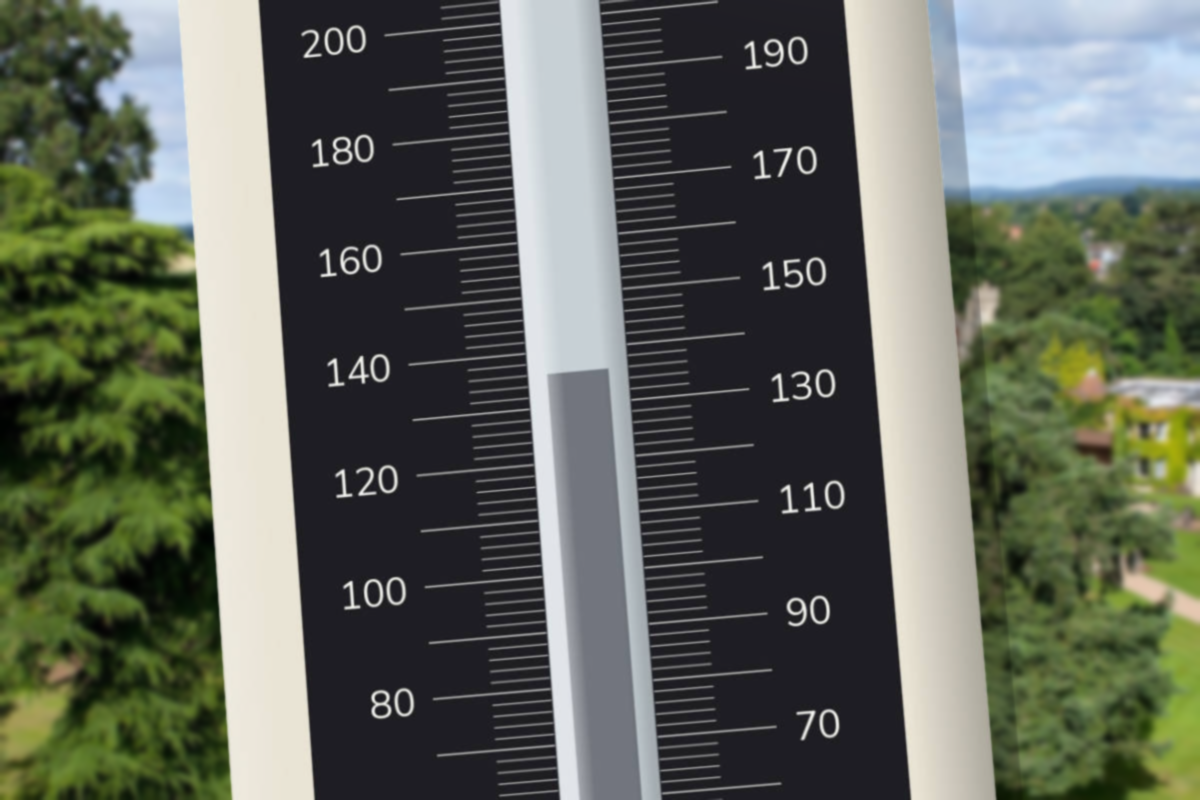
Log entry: 136 mmHg
